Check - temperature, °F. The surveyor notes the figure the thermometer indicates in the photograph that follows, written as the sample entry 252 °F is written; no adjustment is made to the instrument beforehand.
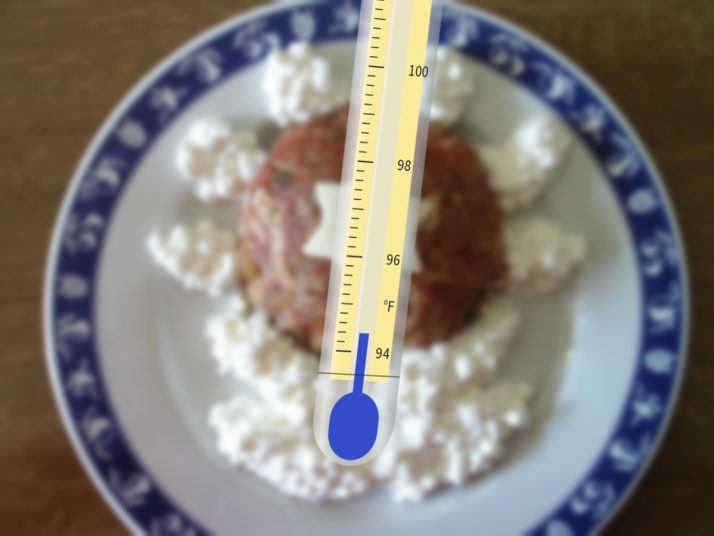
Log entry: 94.4 °F
